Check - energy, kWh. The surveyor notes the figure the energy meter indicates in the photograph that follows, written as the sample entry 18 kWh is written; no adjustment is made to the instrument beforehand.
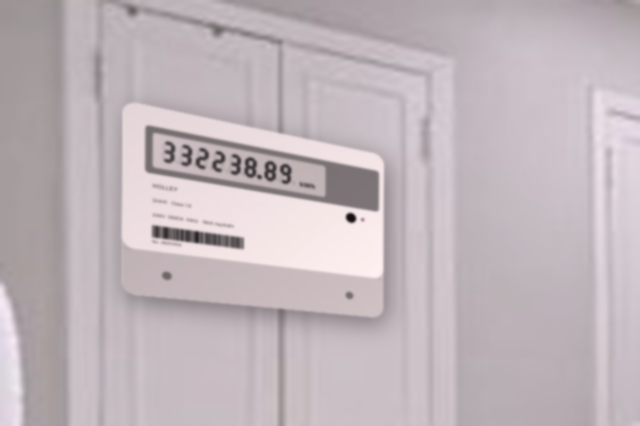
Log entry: 332238.89 kWh
